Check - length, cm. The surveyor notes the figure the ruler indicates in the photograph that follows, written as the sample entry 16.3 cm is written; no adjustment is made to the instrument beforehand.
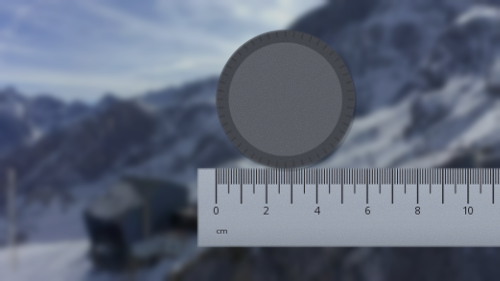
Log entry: 5.5 cm
